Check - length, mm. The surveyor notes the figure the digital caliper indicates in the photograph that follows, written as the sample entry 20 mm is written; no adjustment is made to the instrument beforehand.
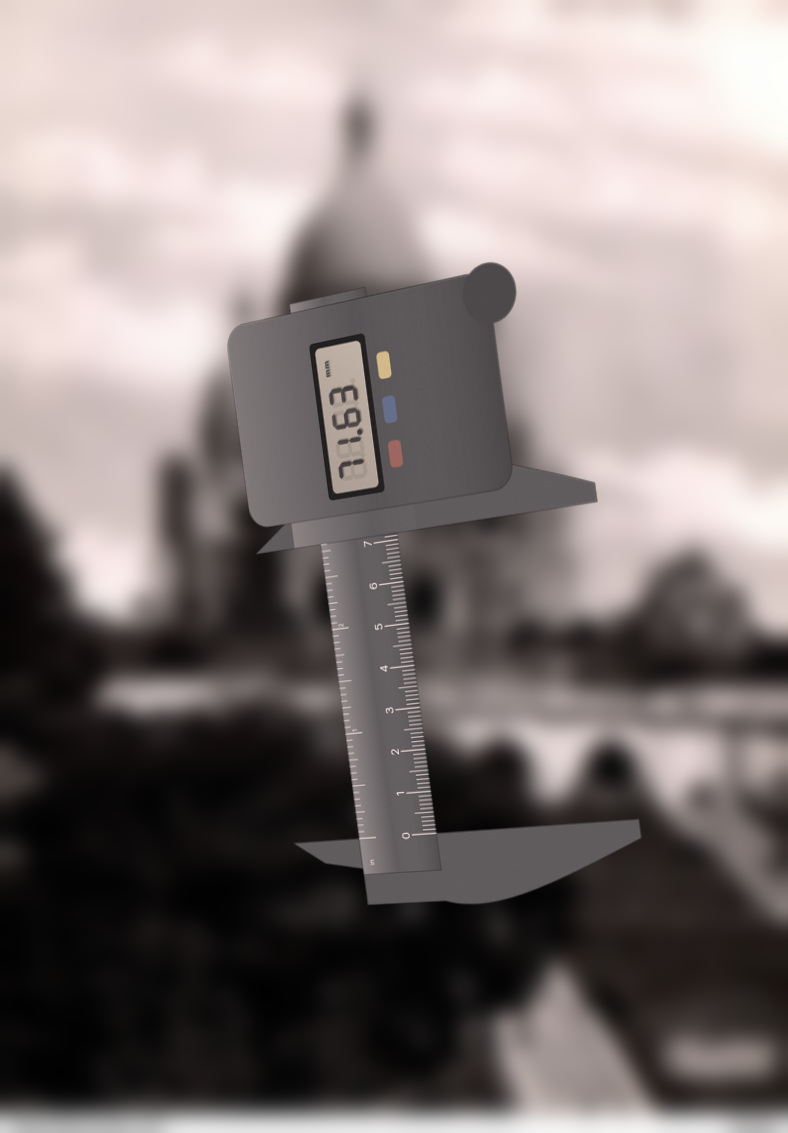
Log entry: 71.63 mm
